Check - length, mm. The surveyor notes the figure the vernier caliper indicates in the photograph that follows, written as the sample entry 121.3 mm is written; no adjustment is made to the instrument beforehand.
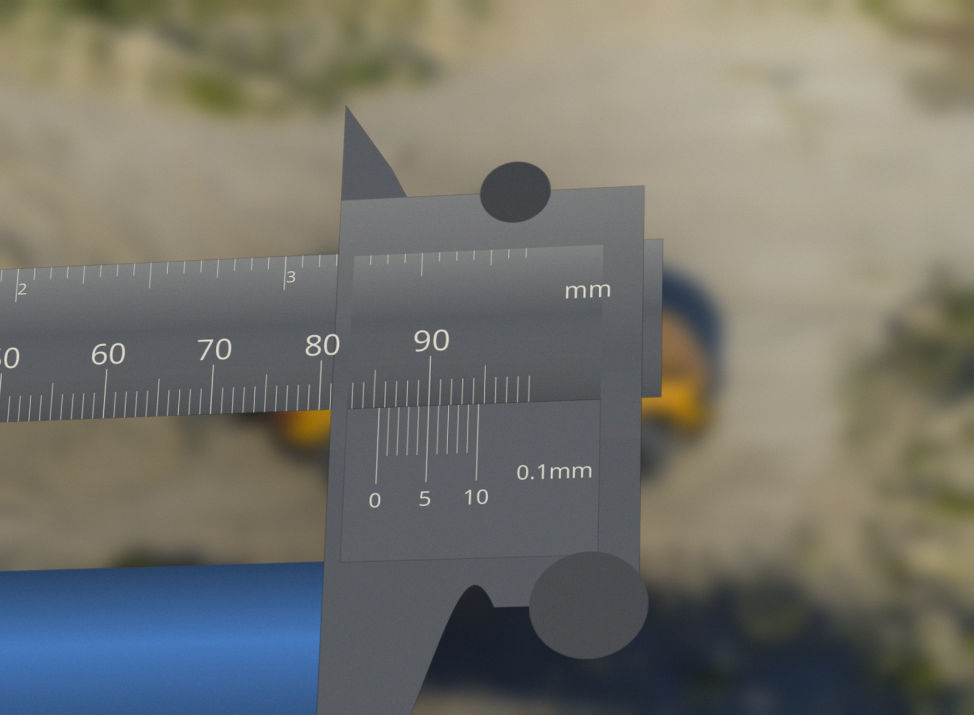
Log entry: 85.5 mm
